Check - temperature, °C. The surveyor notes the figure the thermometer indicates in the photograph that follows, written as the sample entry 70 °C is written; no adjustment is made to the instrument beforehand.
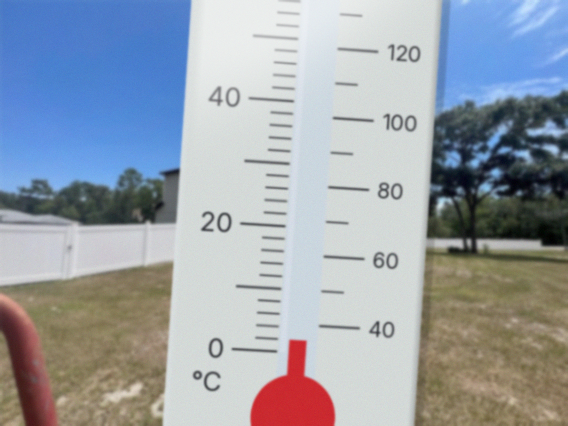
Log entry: 2 °C
